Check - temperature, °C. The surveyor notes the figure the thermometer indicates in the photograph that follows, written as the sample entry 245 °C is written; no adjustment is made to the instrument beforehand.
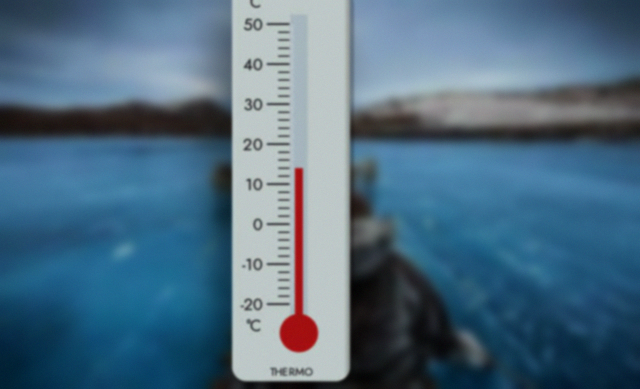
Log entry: 14 °C
